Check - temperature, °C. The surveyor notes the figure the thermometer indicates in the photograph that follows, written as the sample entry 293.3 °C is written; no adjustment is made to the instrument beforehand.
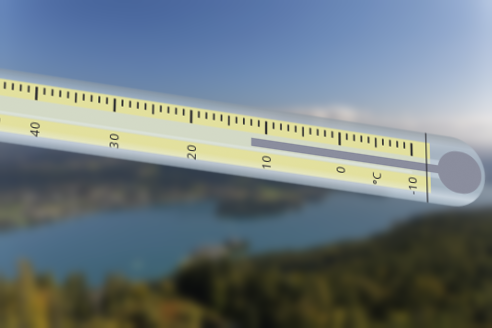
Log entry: 12 °C
